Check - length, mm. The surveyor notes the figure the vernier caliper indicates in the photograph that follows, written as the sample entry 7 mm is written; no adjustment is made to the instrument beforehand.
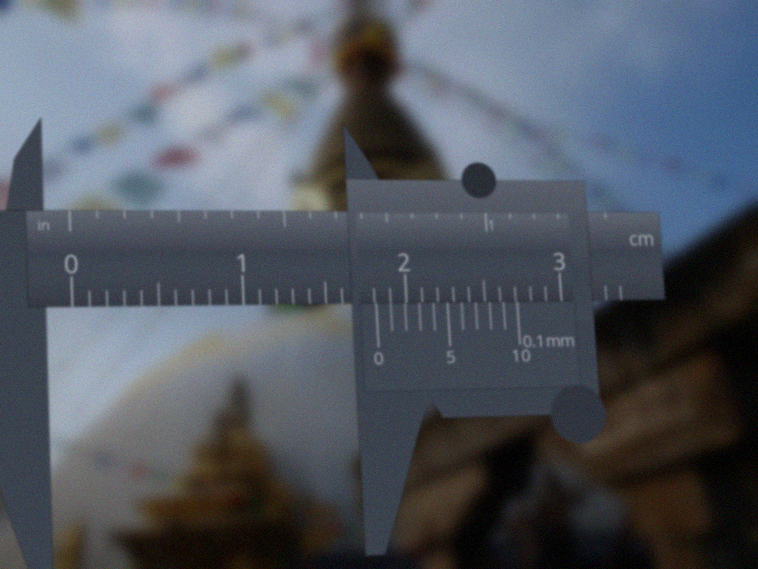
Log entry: 18.1 mm
